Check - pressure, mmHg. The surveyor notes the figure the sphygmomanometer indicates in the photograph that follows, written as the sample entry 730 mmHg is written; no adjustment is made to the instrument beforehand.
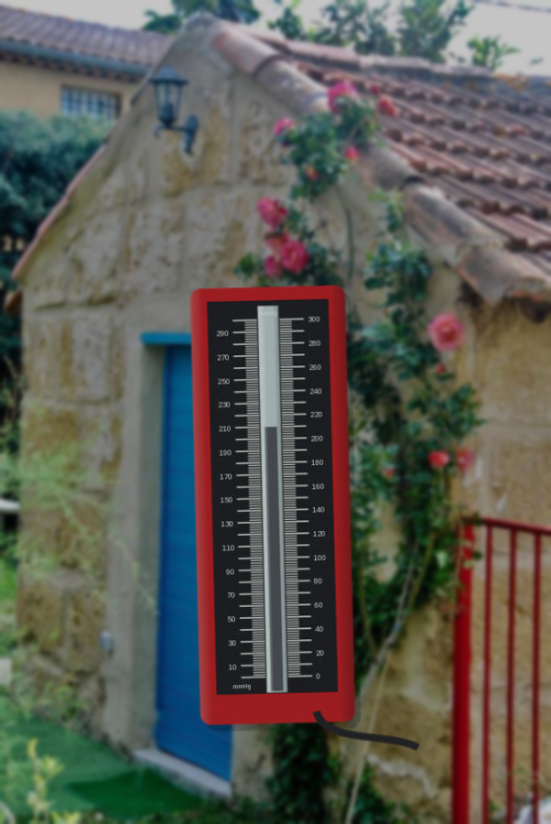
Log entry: 210 mmHg
